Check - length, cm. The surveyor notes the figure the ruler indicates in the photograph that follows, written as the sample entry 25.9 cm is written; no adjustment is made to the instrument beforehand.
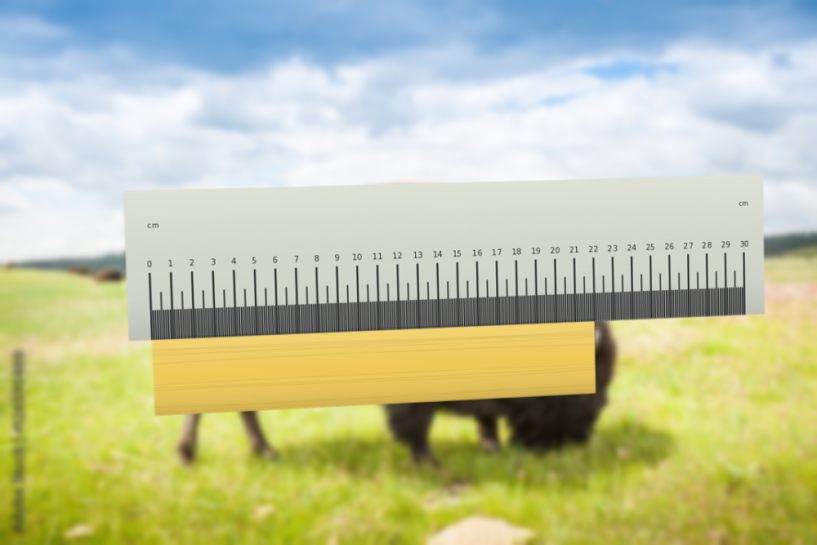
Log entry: 22 cm
